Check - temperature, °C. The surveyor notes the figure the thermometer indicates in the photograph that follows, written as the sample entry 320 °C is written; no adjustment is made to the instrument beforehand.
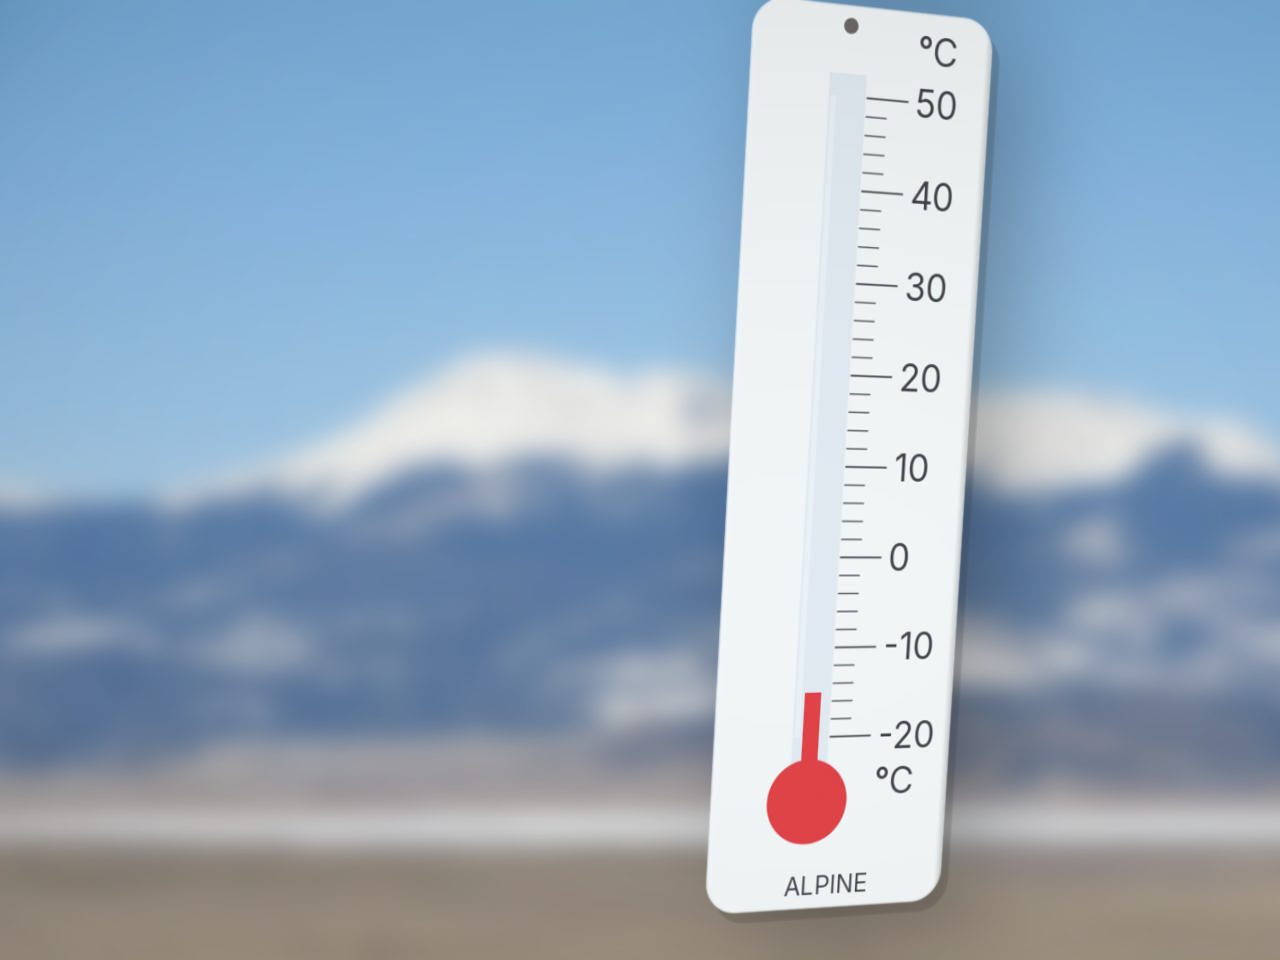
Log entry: -15 °C
